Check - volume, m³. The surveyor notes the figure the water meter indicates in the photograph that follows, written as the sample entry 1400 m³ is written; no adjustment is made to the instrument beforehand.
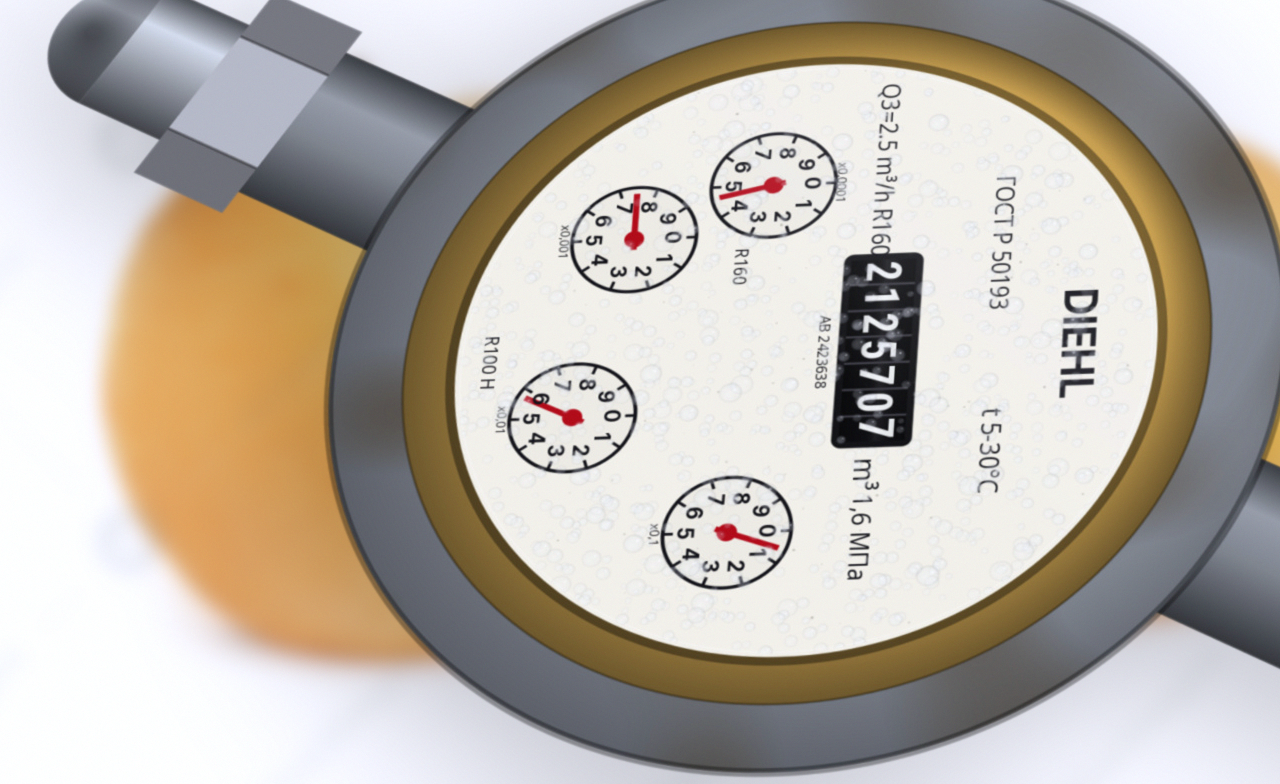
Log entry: 2125707.0574 m³
